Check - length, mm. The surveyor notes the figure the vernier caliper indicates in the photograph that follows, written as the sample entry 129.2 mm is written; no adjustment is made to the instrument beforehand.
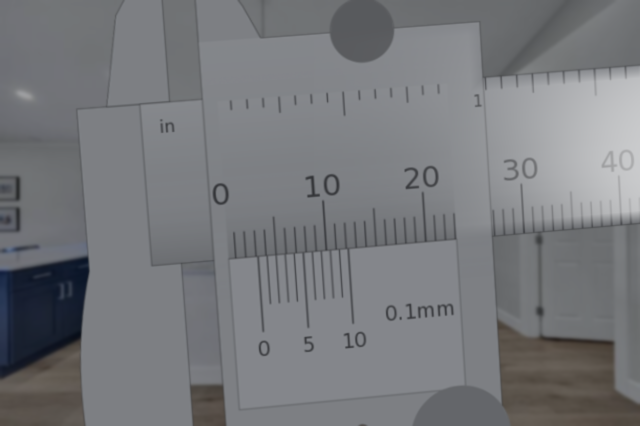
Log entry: 3.2 mm
